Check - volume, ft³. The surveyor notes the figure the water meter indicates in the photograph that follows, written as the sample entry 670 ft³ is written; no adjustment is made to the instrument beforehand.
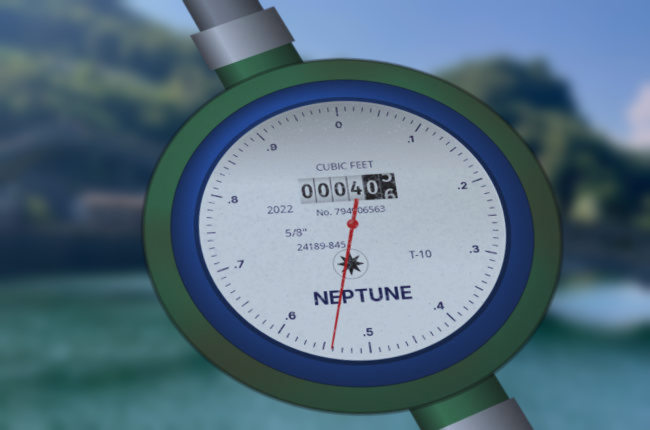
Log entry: 405.54 ft³
